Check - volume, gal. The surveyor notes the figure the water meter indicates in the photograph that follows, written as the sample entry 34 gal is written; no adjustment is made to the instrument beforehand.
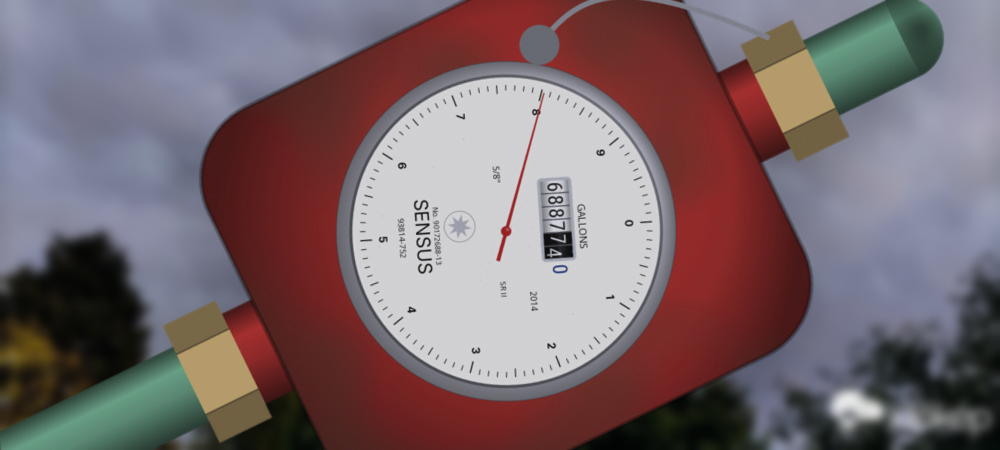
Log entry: 6887738.0 gal
